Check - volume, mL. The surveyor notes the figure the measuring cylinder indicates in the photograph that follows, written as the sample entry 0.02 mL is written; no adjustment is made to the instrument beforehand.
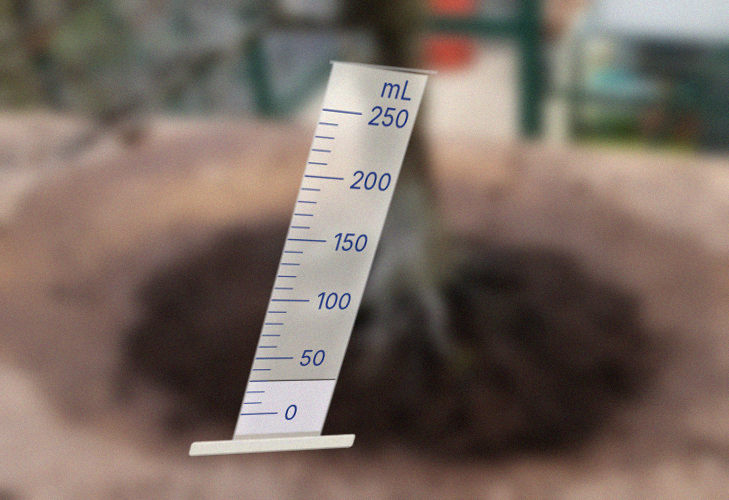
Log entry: 30 mL
